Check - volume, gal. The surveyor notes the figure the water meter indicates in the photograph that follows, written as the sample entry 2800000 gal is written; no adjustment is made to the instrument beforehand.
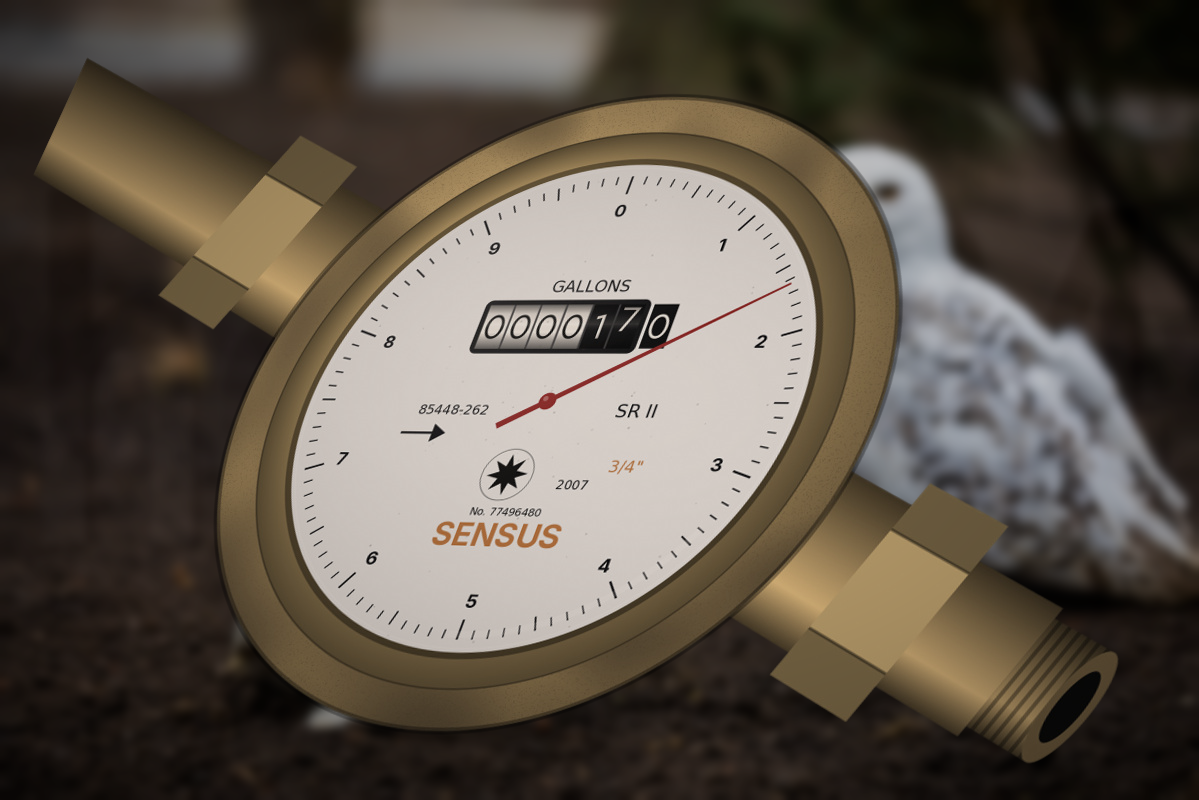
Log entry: 171.6 gal
